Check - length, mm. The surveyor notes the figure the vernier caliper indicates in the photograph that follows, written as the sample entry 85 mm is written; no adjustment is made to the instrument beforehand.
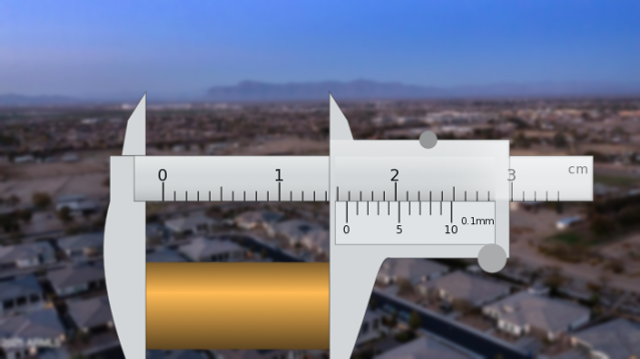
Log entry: 15.8 mm
